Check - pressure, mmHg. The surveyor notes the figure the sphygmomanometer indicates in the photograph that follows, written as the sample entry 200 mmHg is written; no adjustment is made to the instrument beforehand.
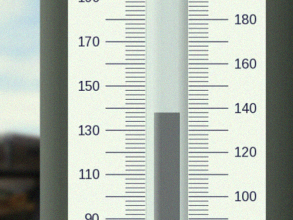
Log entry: 138 mmHg
